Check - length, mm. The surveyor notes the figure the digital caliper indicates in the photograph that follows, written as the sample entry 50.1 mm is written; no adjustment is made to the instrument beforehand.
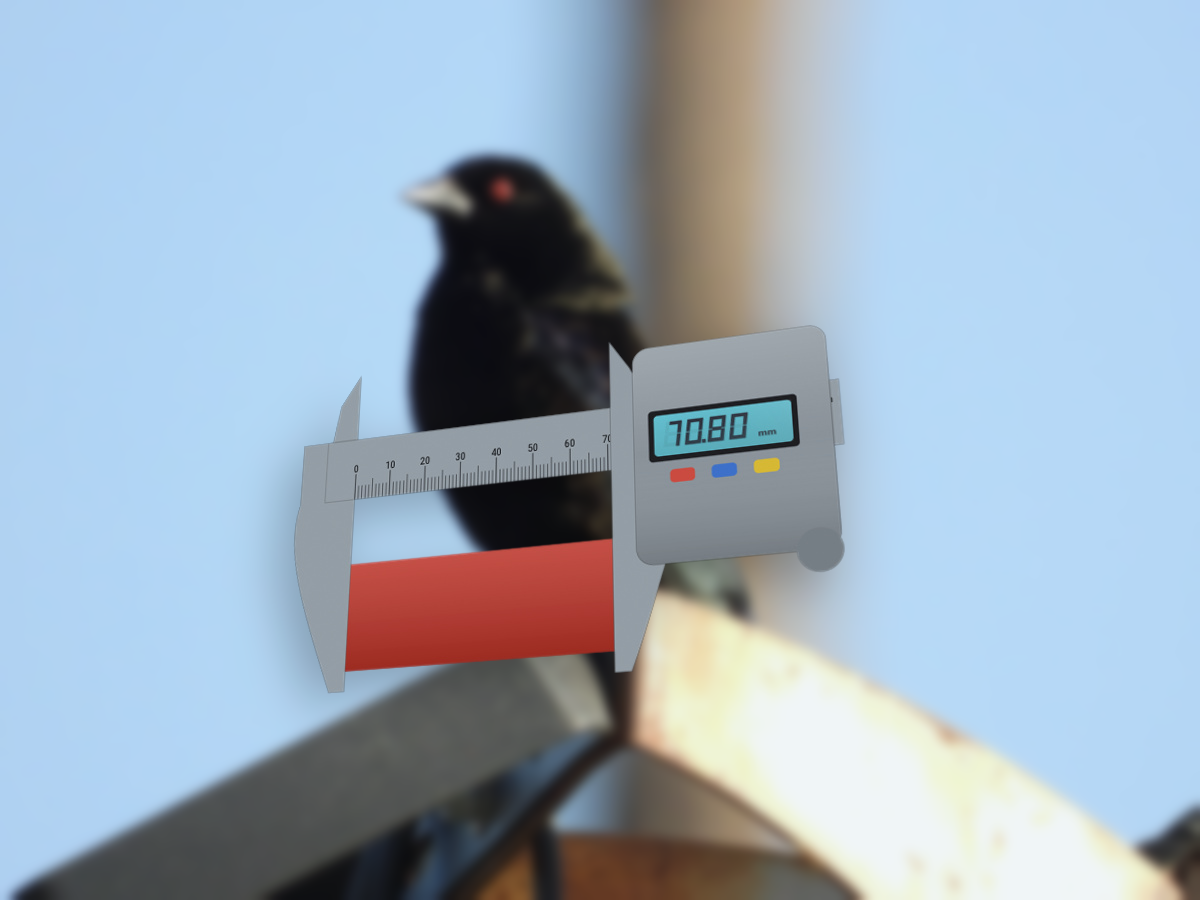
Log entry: 70.80 mm
